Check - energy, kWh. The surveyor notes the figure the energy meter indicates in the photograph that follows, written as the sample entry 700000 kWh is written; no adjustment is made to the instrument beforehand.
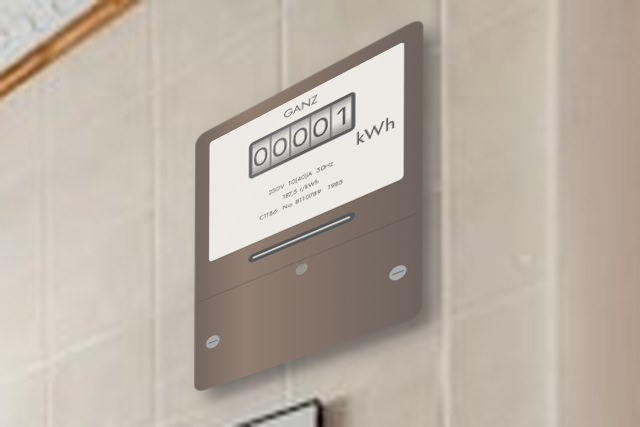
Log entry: 1 kWh
